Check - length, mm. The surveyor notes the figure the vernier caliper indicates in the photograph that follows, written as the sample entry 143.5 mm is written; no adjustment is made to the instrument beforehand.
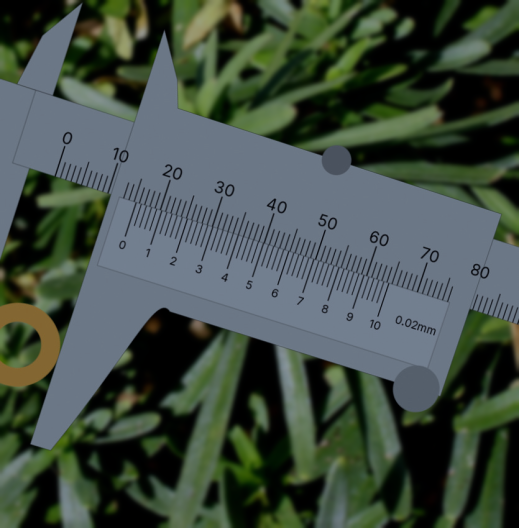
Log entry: 15.4 mm
